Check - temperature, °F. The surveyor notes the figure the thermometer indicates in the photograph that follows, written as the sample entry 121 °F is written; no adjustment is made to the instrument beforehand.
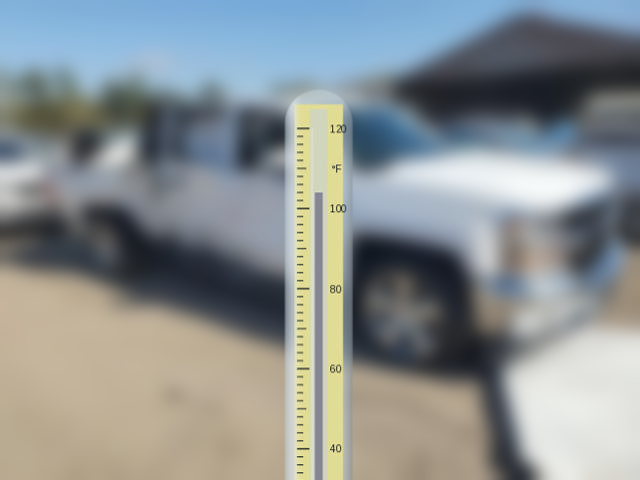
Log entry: 104 °F
